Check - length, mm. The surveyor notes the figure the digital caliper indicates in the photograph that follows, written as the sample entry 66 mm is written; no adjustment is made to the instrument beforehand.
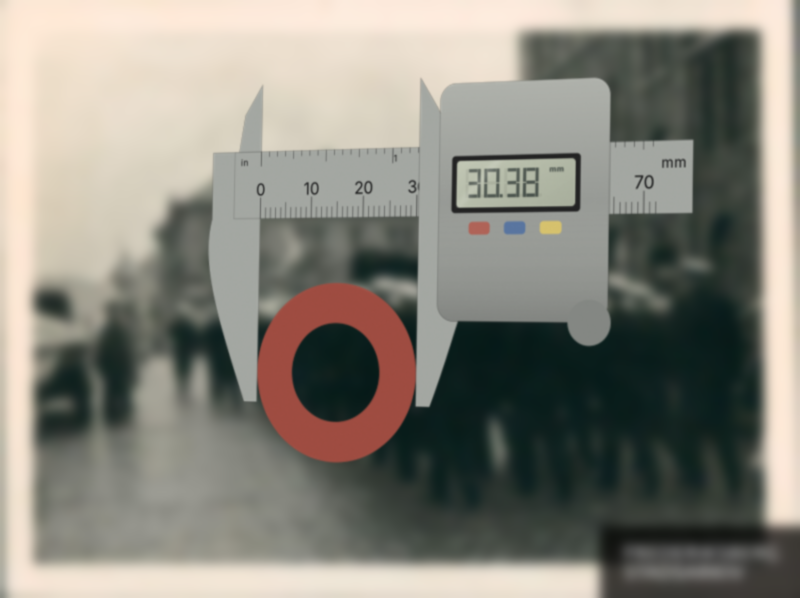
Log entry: 30.38 mm
